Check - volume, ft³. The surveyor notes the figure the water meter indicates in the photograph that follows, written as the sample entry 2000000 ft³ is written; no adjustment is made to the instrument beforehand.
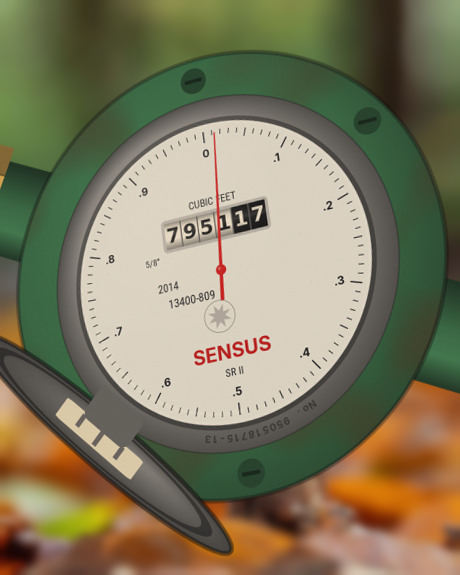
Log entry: 795117.01 ft³
